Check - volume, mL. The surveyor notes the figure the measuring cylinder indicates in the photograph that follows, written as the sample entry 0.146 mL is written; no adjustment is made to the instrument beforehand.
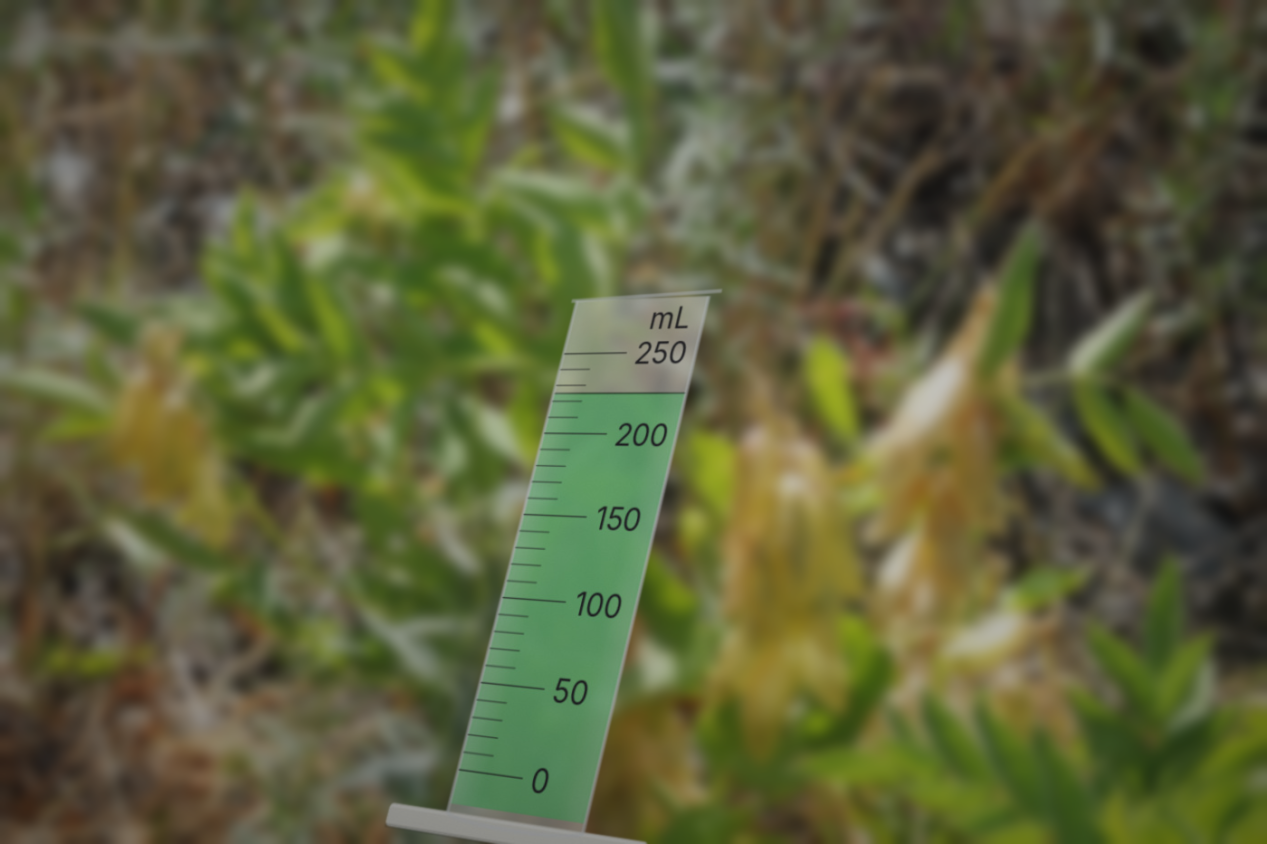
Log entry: 225 mL
